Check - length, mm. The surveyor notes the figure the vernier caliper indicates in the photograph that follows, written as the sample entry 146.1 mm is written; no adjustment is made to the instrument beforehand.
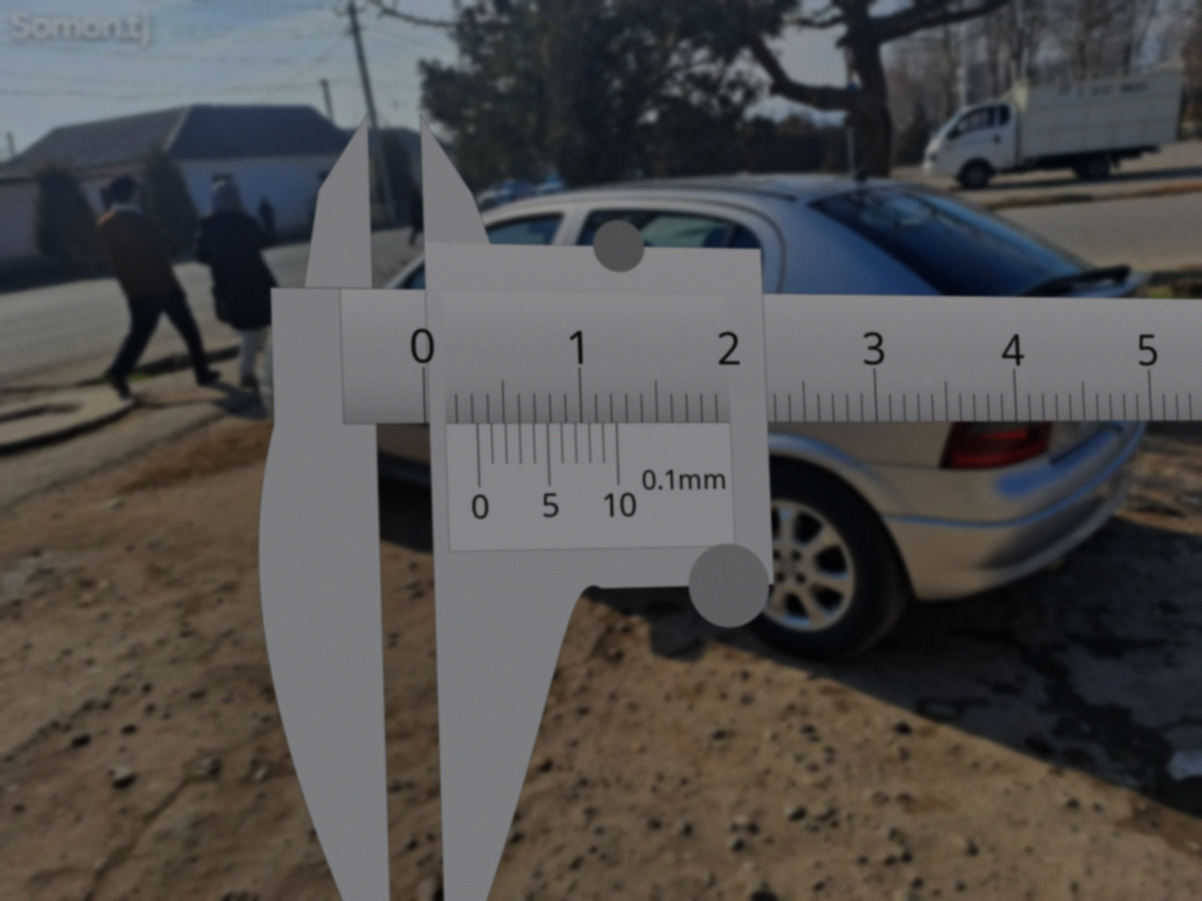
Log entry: 3.3 mm
